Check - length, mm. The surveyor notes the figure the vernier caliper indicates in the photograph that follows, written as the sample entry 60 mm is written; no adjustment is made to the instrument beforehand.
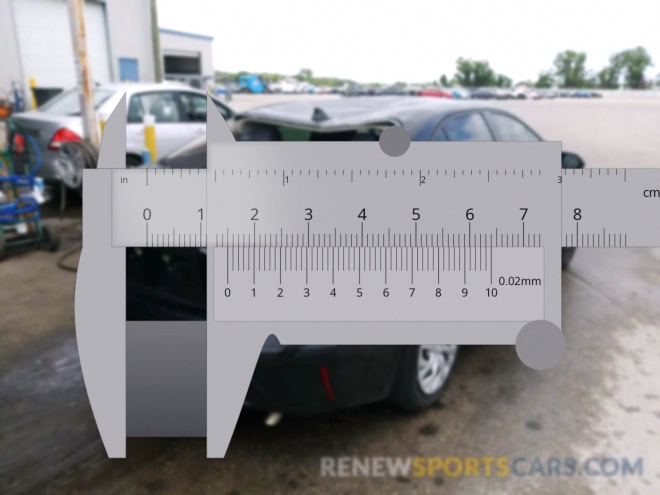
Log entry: 15.0 mm
